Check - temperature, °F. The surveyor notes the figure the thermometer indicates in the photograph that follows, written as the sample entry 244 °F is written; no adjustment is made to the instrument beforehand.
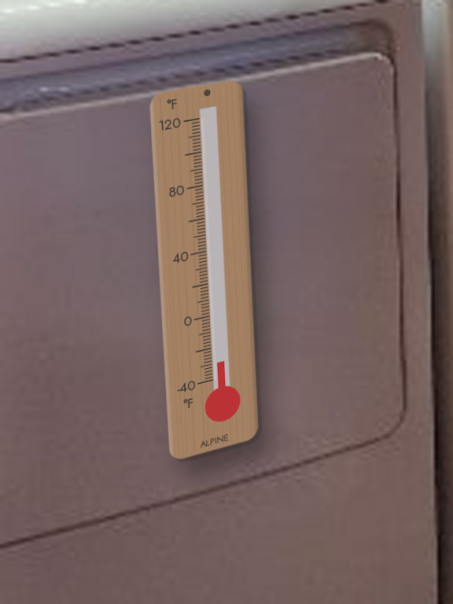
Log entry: -30 °F
